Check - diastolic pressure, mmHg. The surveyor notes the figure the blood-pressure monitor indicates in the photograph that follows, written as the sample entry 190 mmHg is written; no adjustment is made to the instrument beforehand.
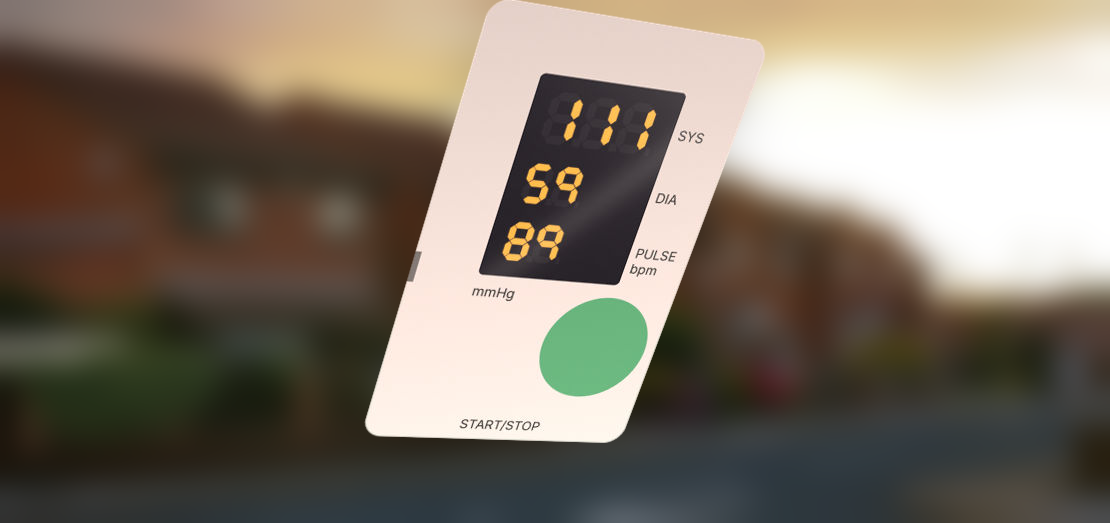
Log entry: 59 mmHg
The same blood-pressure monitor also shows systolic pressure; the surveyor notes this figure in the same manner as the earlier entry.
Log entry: 111 mmHg
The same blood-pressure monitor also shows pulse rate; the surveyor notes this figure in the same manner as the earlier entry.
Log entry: 89 bpm
